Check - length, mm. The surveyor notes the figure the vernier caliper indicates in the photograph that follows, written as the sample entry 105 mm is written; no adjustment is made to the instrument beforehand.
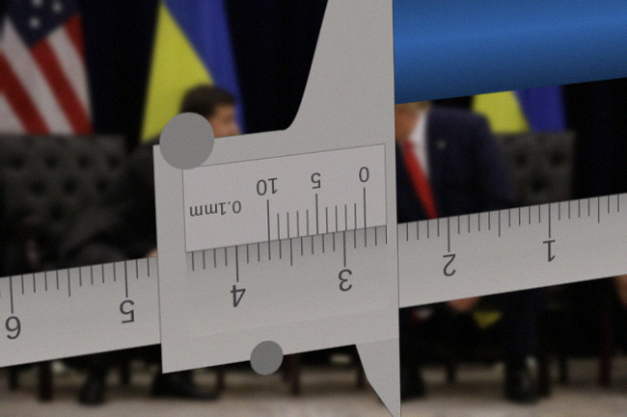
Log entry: 28.0 mm
